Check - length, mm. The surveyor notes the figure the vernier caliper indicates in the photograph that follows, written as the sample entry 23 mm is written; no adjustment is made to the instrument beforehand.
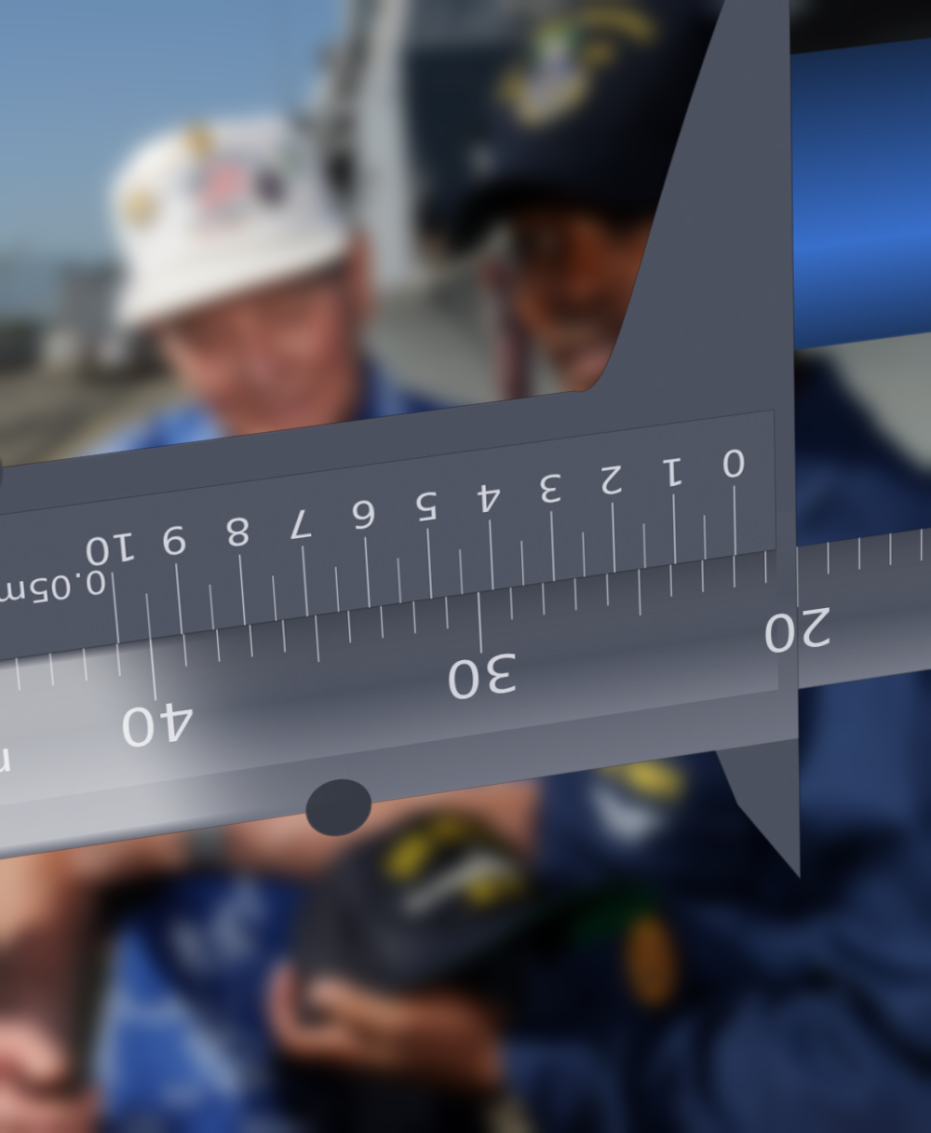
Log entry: 21.95 mm
